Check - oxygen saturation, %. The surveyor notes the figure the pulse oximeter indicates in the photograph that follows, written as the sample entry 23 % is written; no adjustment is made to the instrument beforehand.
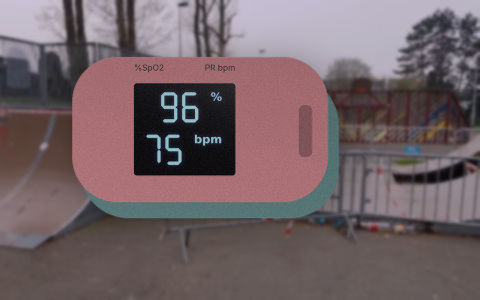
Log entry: 96 %
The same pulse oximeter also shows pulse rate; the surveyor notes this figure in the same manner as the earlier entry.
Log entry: 75 bpm
